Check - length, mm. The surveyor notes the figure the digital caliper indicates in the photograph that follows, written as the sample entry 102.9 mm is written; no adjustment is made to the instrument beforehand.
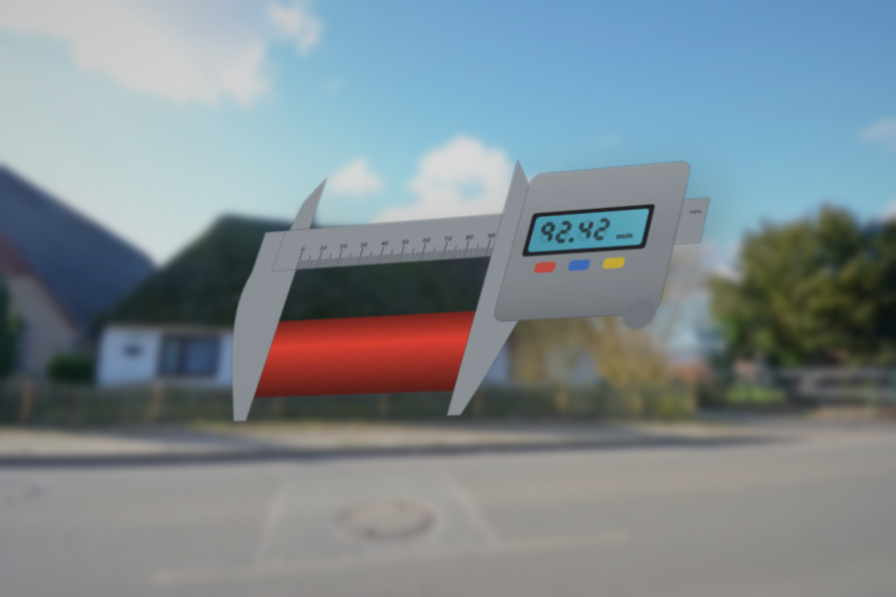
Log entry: 92.42 mm
